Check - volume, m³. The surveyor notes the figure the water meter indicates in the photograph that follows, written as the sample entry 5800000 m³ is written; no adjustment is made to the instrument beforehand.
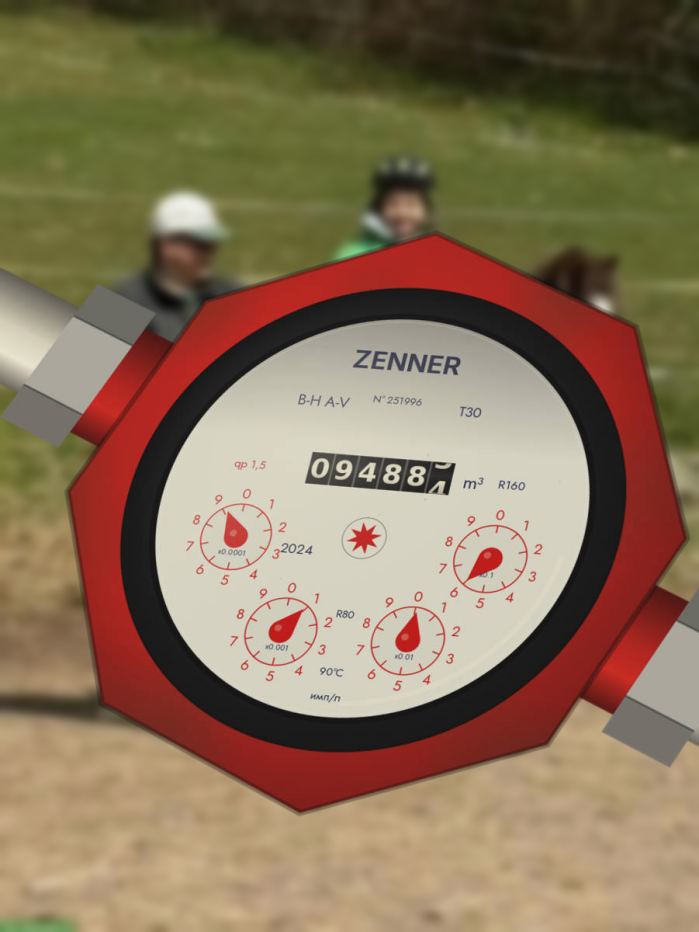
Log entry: 94883.6009 m³
